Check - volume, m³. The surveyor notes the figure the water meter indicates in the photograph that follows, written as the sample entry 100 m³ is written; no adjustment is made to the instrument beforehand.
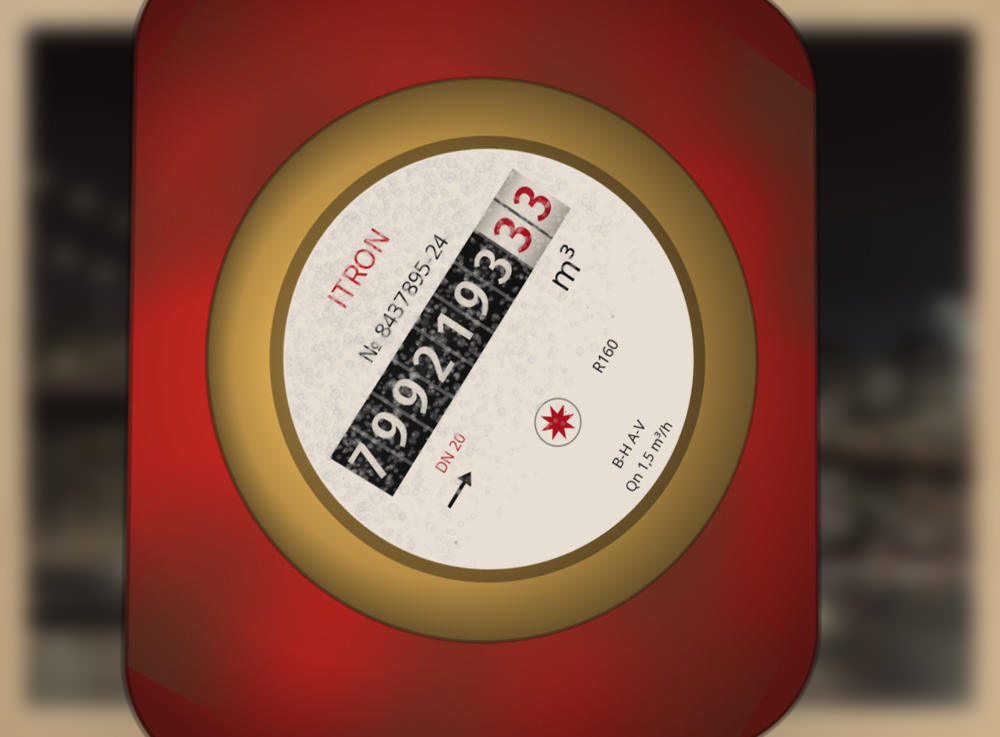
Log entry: 7992193.33 m³
